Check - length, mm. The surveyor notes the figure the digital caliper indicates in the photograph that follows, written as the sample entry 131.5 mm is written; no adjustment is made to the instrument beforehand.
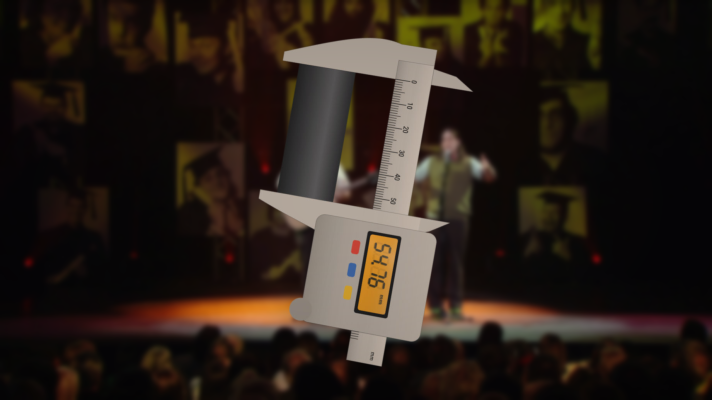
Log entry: 54.76 mm
